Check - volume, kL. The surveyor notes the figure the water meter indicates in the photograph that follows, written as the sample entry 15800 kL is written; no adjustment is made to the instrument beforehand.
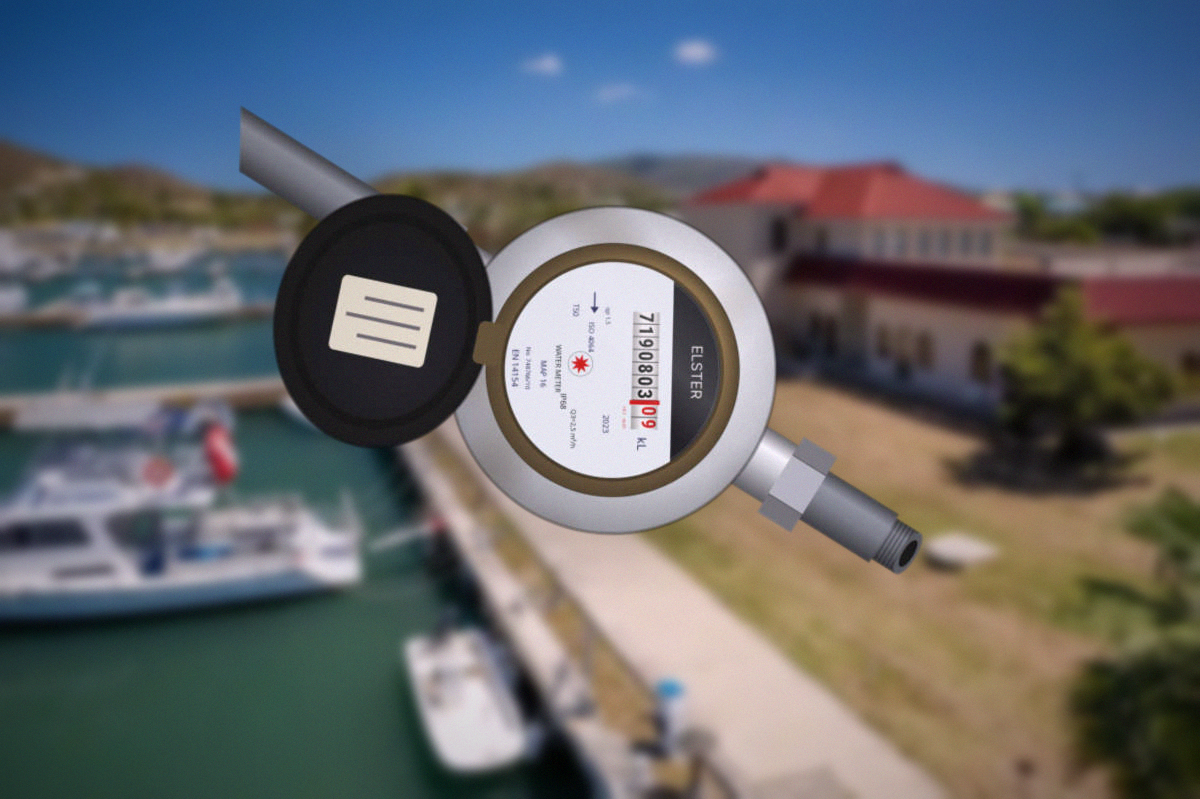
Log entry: 7190803.09 kL
